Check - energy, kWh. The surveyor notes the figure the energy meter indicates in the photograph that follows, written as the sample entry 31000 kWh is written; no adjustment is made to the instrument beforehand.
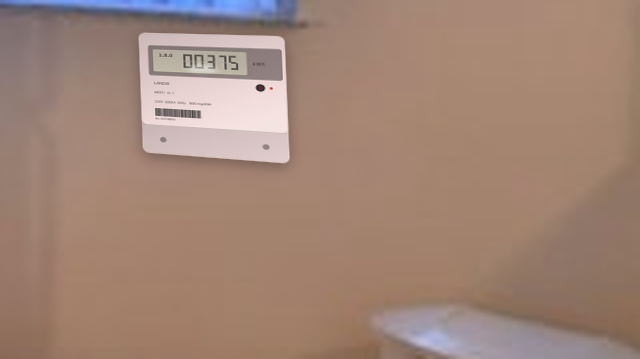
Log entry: 375 kWh
